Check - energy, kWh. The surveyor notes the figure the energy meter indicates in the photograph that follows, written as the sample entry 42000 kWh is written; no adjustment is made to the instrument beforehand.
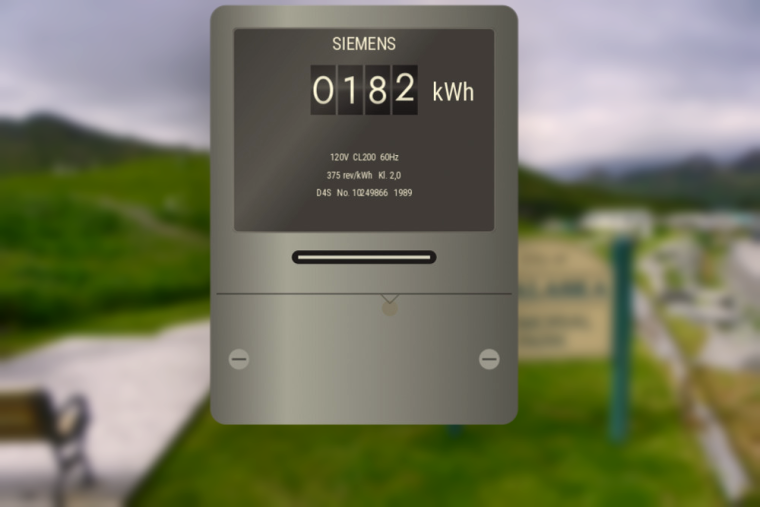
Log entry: 182 kWh
